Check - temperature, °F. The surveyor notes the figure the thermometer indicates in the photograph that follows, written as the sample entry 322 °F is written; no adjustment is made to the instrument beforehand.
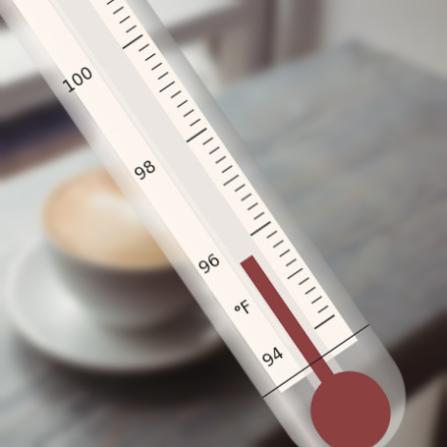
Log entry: 95.7 °F
